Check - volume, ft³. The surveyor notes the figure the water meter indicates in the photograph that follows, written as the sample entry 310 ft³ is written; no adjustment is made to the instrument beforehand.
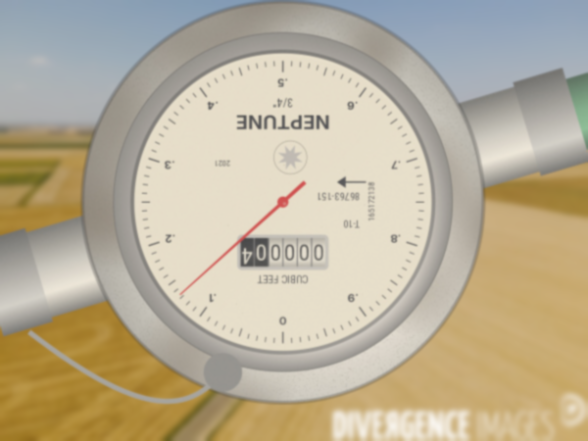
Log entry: 4.13 ft³
